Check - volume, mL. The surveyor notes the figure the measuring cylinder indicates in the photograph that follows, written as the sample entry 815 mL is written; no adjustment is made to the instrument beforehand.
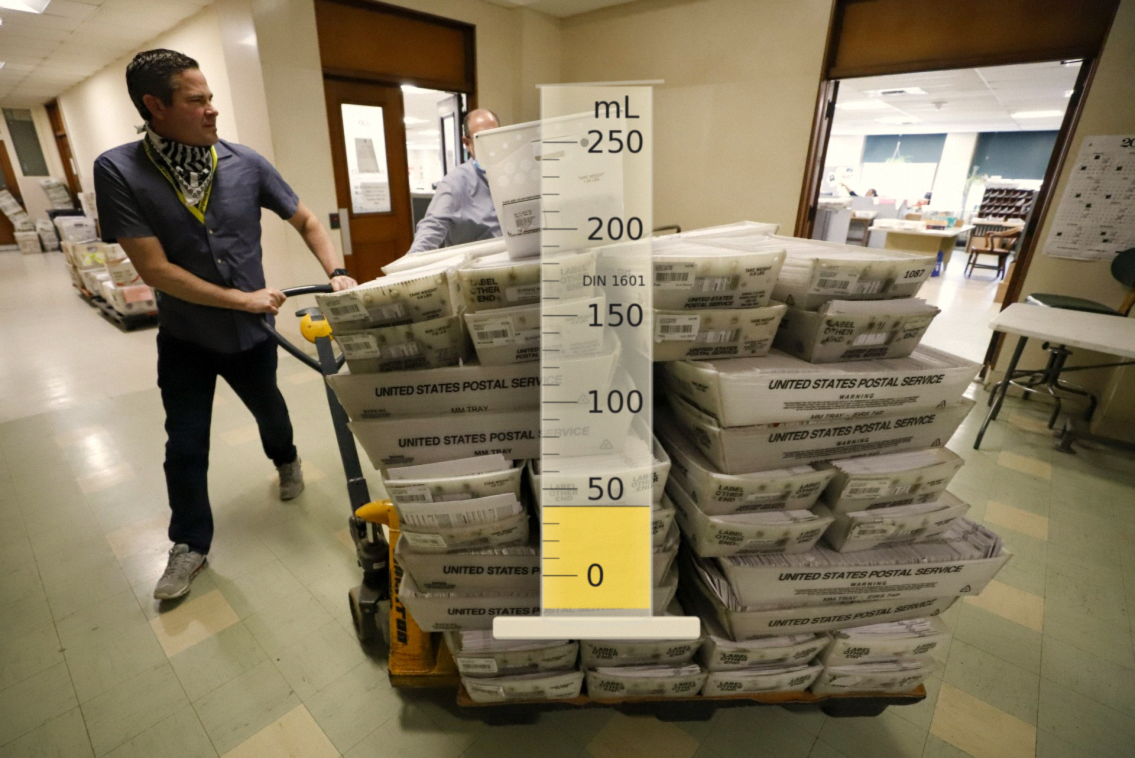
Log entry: 40 mL
